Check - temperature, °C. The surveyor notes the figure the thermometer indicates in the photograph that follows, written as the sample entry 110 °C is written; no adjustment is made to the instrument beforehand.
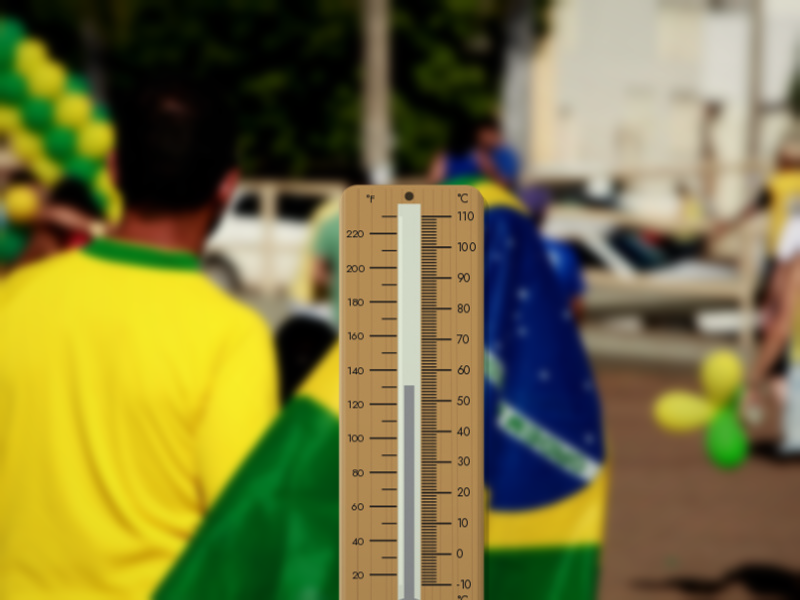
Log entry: 55 °C
